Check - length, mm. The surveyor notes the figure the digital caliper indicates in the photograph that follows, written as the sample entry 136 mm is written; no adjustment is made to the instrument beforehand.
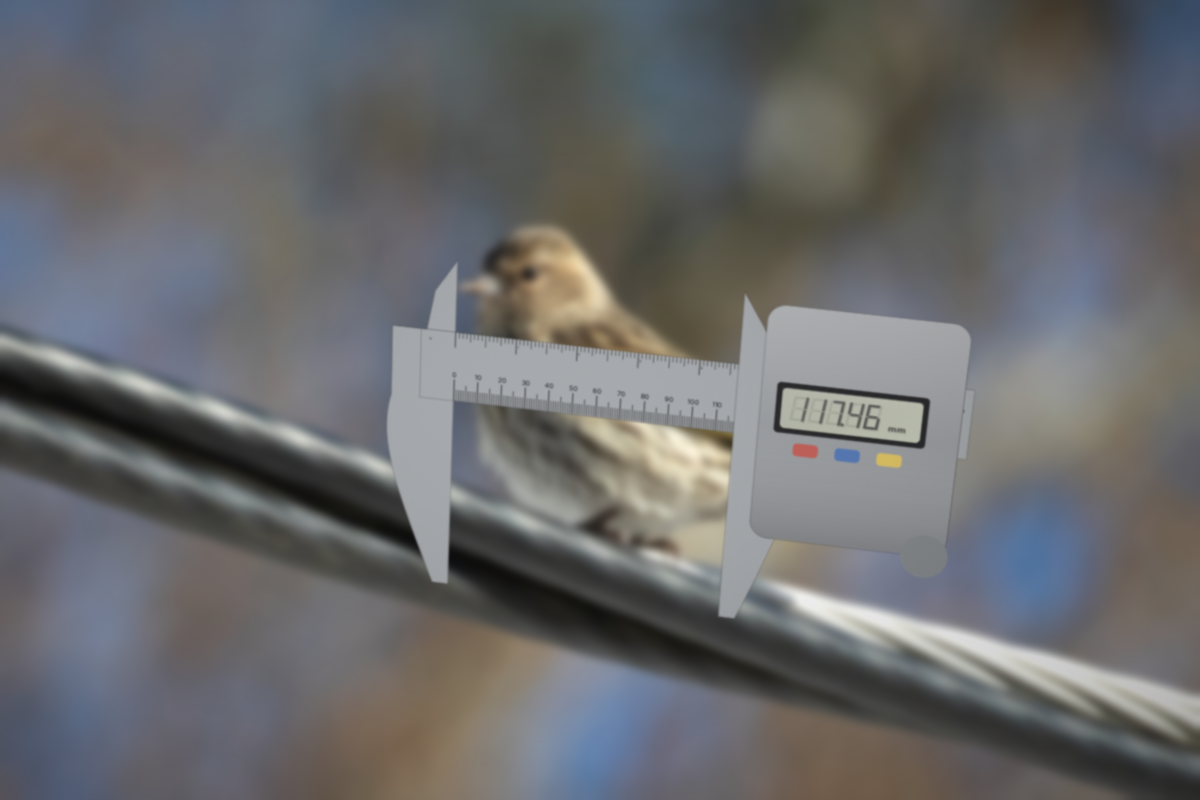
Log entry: 117.46 mm
